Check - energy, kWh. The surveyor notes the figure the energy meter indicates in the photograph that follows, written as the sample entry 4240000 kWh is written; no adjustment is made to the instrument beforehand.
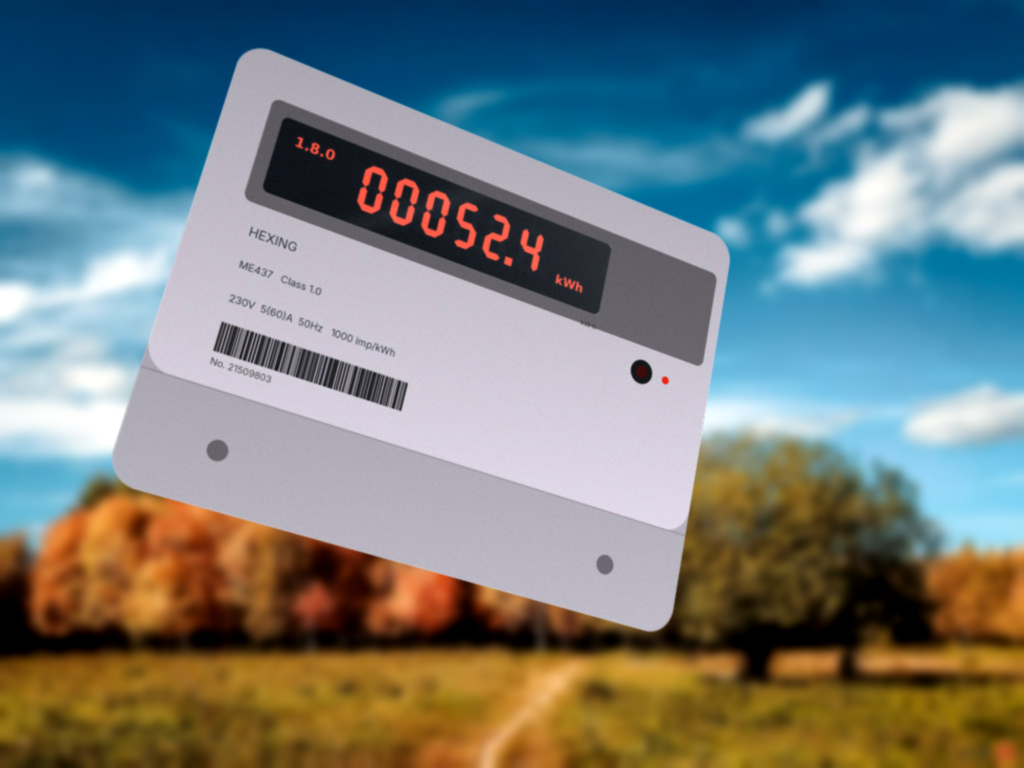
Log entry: 52.4 kWh
